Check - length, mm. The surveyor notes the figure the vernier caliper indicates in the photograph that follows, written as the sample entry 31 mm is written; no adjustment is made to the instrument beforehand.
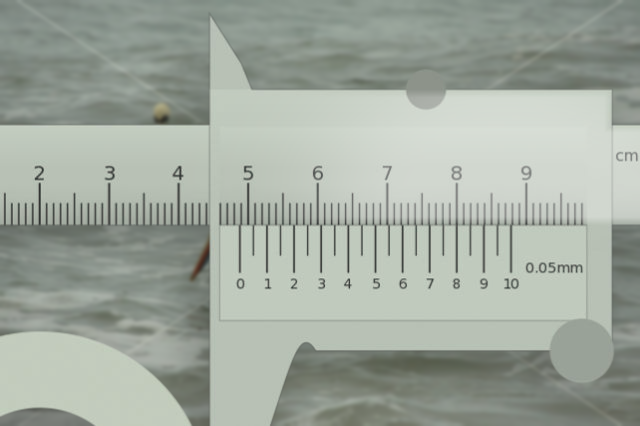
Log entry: 48.8 mm
